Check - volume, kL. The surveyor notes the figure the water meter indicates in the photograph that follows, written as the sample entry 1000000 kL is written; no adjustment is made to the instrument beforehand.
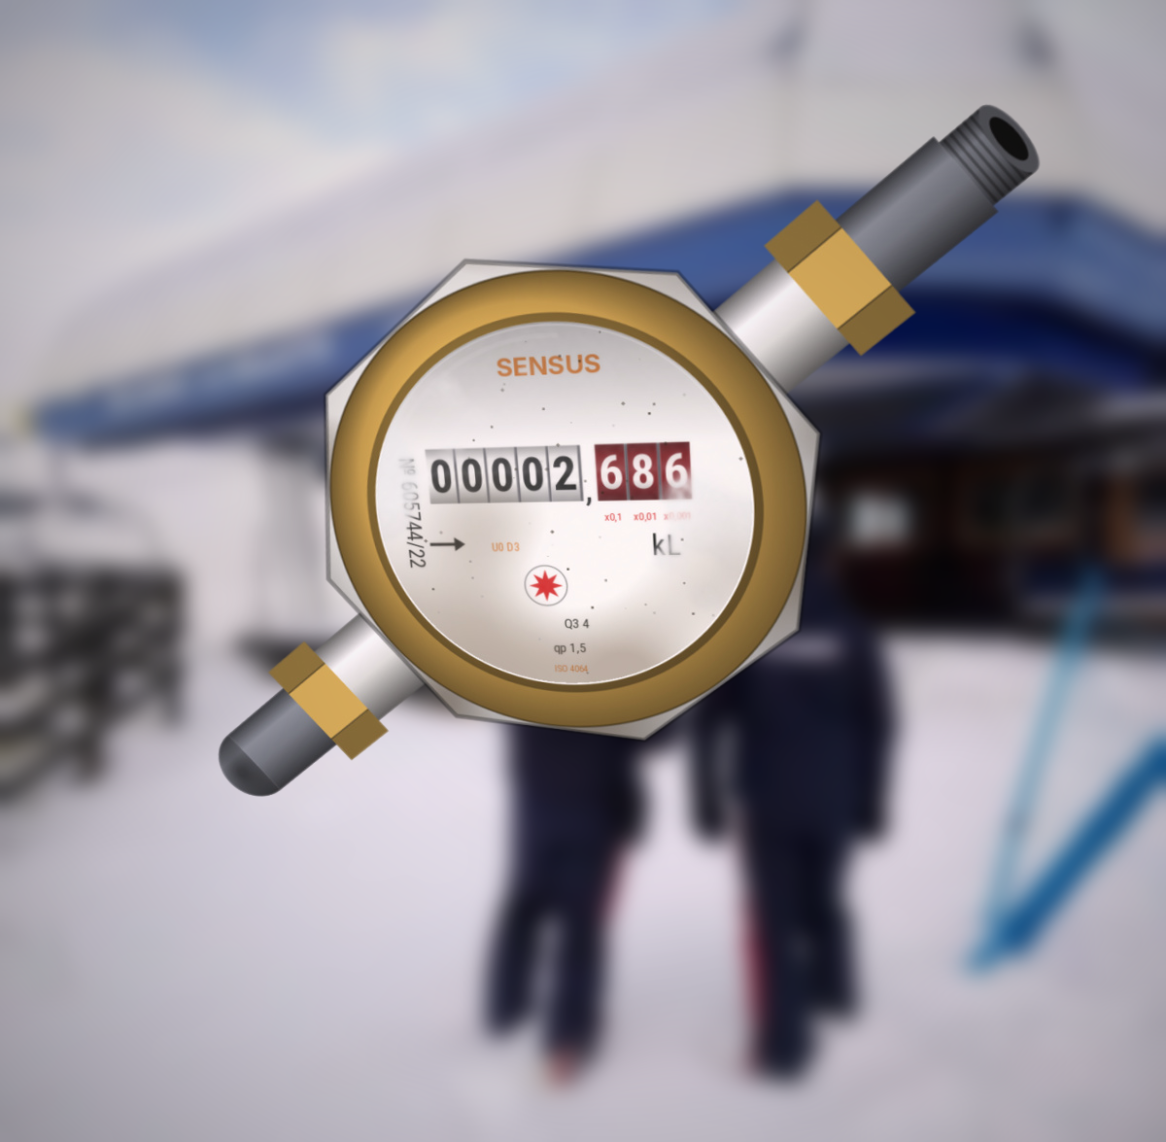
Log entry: 2.686 kL
